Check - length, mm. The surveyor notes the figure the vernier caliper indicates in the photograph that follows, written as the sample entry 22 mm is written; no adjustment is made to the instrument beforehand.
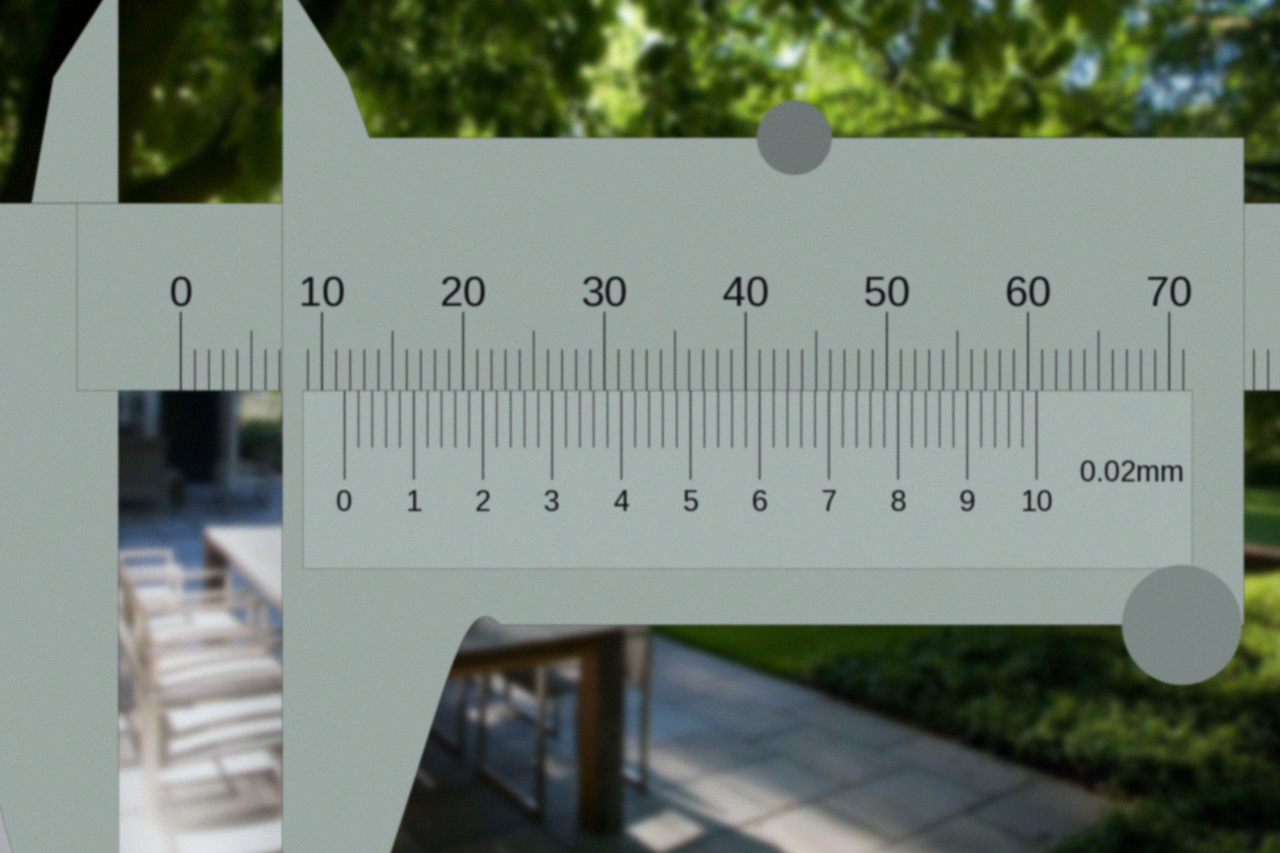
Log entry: 11.6 mm
